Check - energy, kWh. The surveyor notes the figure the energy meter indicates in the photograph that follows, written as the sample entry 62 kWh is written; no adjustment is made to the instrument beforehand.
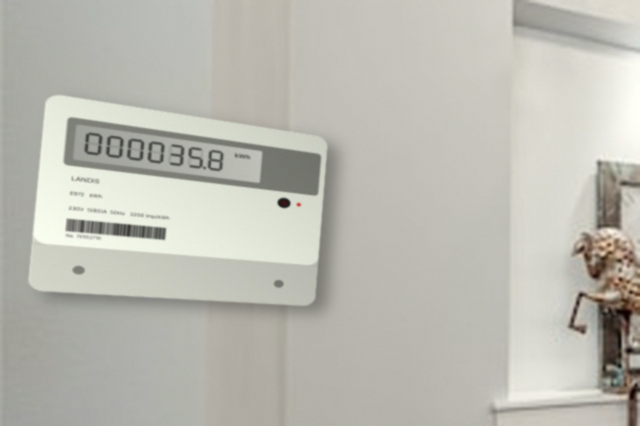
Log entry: 35.8 kWh
